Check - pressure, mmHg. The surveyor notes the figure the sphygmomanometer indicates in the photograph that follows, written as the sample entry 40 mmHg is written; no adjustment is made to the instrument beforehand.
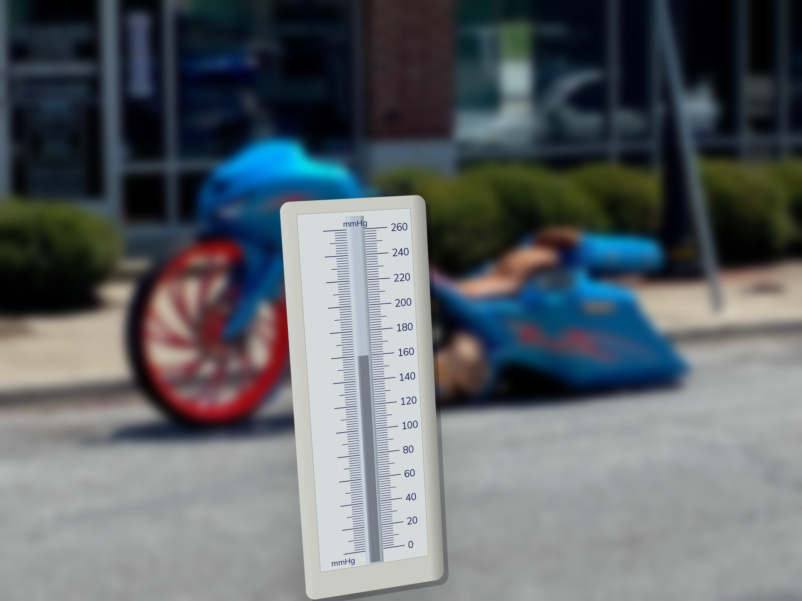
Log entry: 160 mmHg
